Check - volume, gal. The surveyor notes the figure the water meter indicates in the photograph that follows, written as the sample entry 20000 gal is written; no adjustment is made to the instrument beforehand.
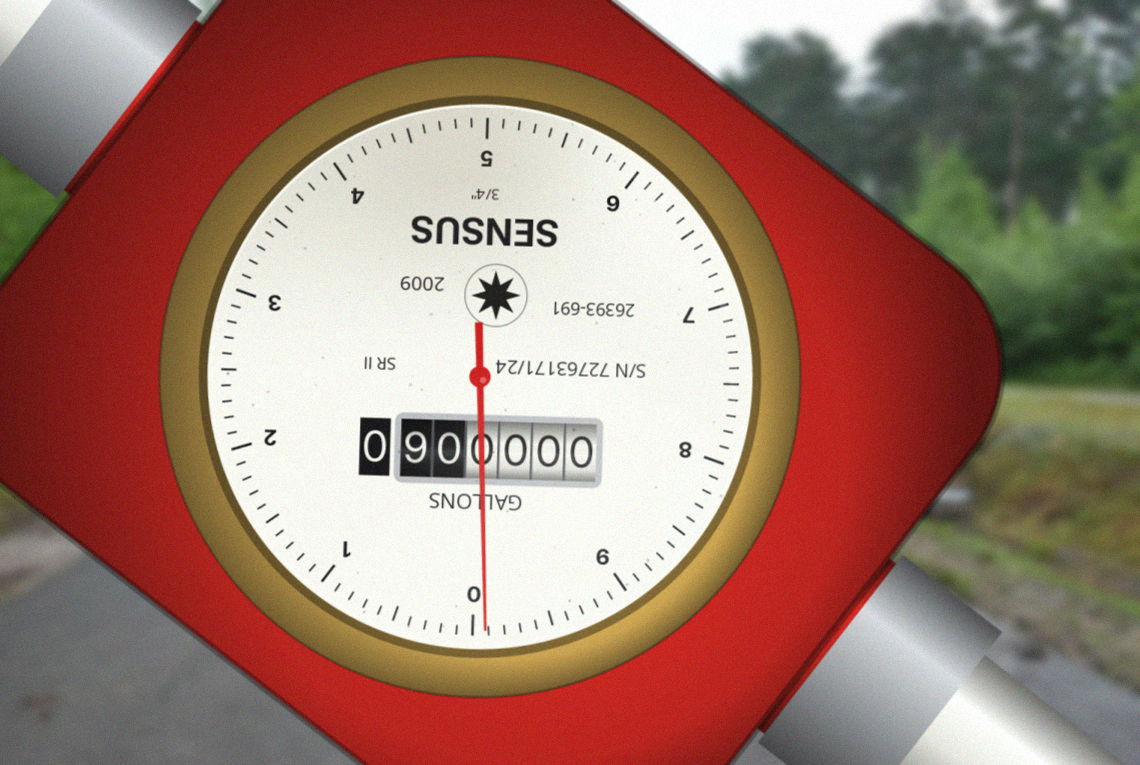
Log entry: 59.9 gal
